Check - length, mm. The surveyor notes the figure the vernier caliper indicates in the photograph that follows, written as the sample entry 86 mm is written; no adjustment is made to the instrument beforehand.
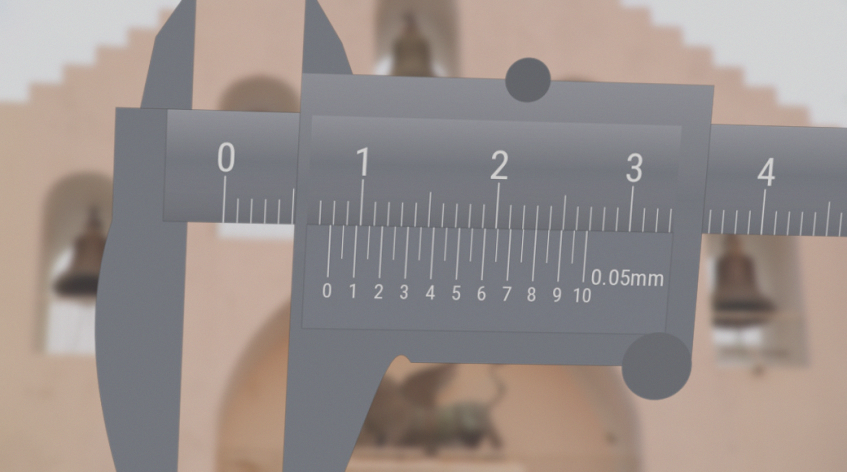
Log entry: 7.8 mm
